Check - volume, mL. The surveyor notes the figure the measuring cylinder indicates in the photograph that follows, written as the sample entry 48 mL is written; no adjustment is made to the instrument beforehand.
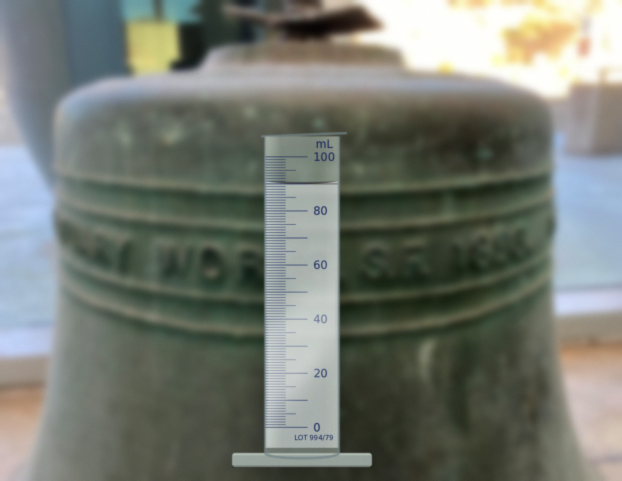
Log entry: 90 mL
